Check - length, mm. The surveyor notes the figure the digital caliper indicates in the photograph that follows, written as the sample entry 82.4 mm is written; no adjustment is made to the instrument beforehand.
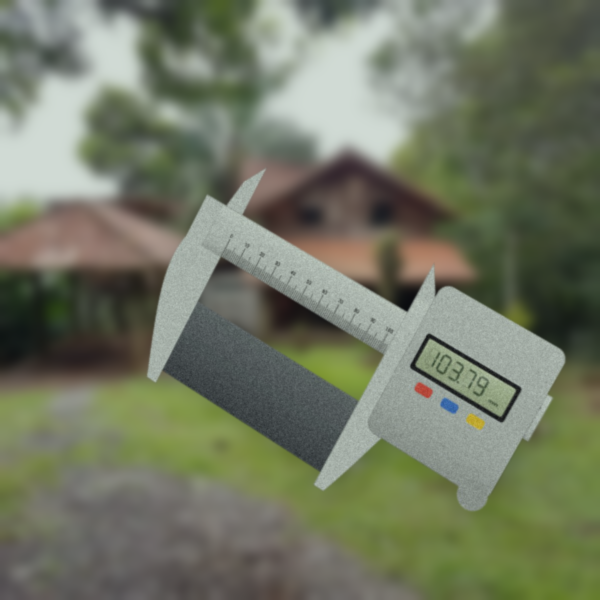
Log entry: 103.79 mm
